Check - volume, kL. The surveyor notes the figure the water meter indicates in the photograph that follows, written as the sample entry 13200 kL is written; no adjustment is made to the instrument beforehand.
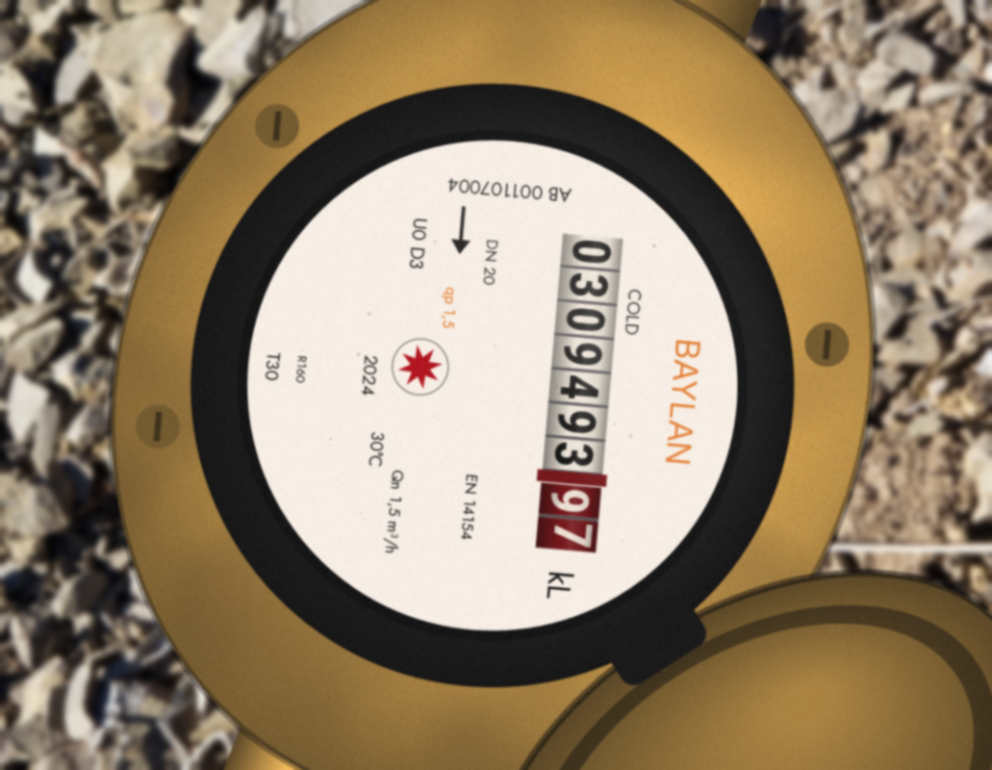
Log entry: 309493.97 kL
